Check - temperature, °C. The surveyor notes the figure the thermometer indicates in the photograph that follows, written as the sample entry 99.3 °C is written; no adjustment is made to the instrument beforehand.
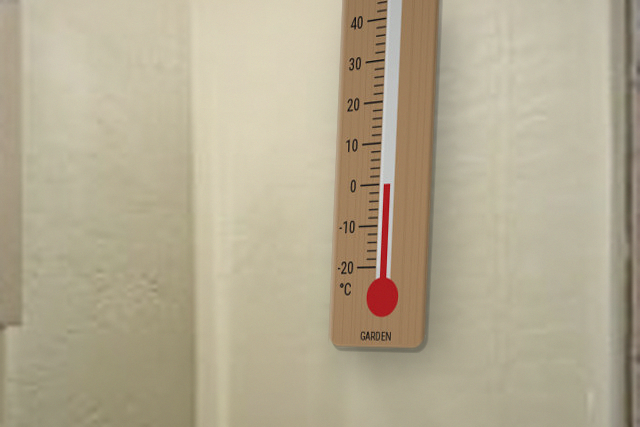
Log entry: 0 °C
